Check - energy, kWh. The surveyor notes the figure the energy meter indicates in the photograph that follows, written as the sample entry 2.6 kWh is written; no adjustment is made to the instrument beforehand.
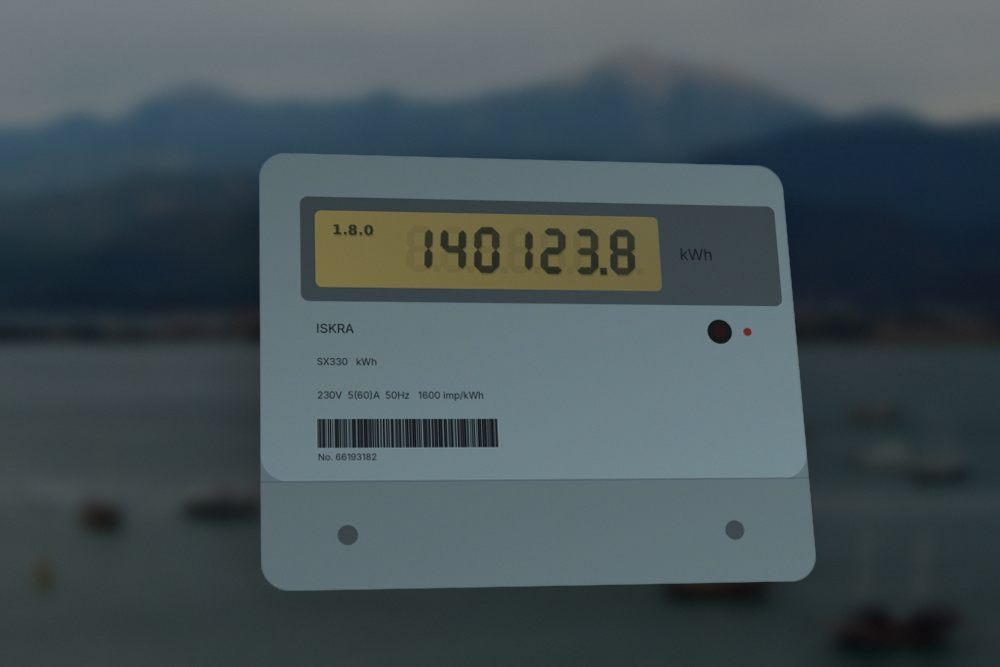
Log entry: 140123.8 kWh
